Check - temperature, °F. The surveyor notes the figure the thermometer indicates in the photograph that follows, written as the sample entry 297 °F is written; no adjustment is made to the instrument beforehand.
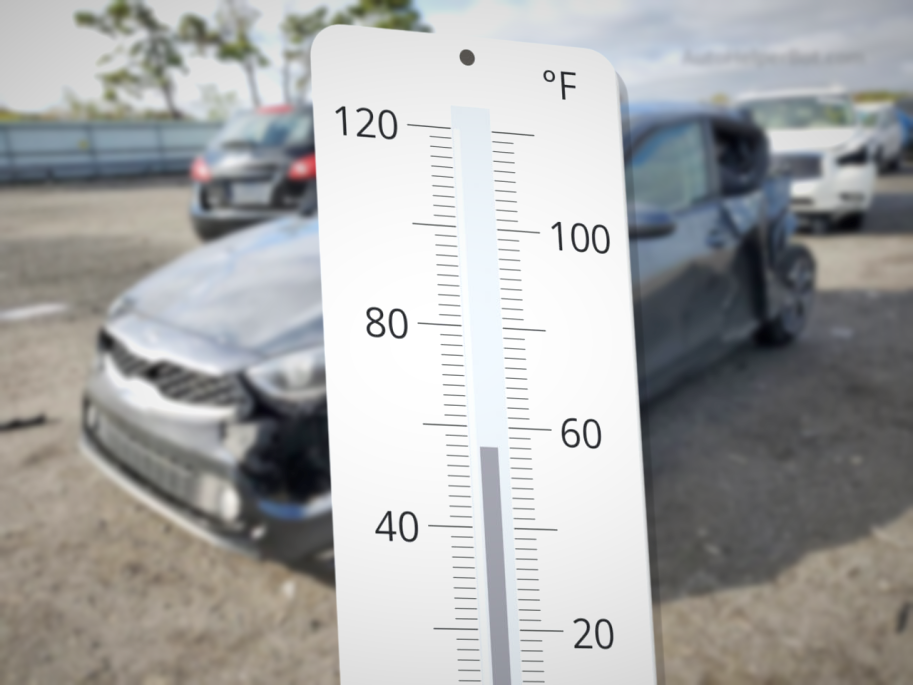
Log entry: 56 °F
